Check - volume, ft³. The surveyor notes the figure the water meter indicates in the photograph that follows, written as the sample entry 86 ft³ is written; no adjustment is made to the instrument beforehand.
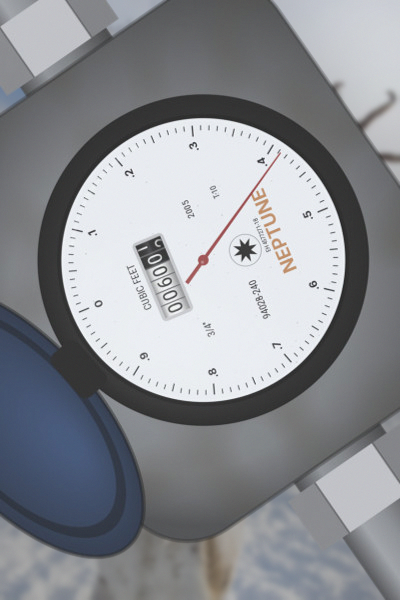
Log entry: 6001.41 ft³
